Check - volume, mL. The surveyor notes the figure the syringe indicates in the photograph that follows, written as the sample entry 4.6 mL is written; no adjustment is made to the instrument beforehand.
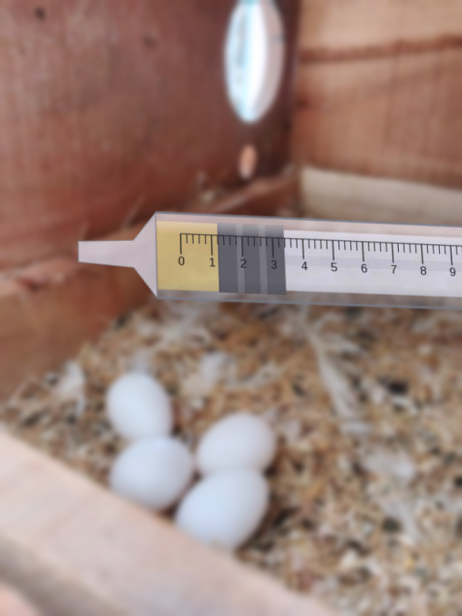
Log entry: 1.2 mL
